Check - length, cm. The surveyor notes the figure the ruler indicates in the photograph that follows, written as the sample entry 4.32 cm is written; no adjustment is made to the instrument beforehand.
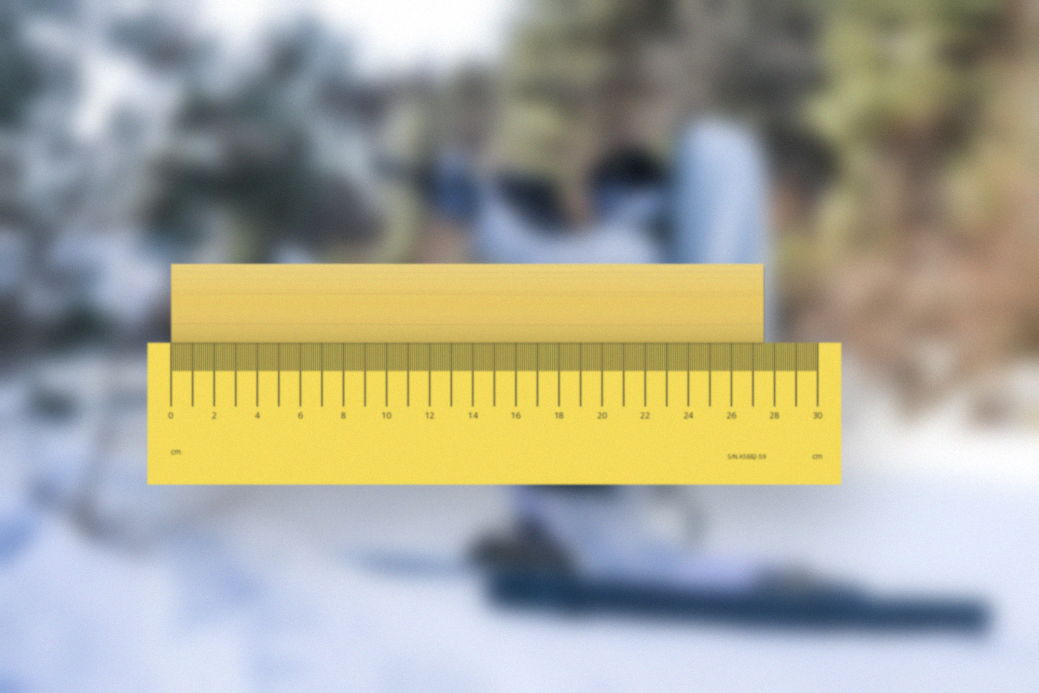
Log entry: 27.5 cm
